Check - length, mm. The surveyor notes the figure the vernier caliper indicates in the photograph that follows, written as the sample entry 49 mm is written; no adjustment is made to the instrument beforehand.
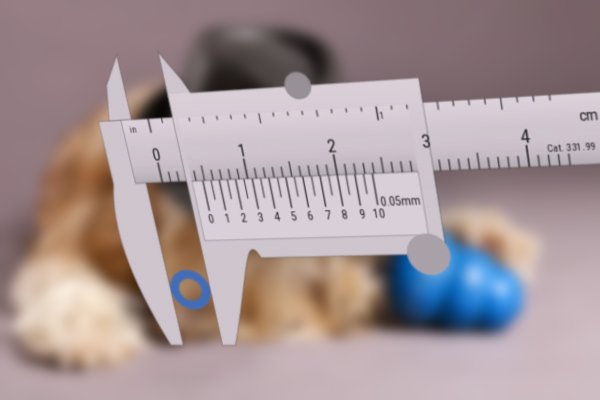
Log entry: 4.8 mm
